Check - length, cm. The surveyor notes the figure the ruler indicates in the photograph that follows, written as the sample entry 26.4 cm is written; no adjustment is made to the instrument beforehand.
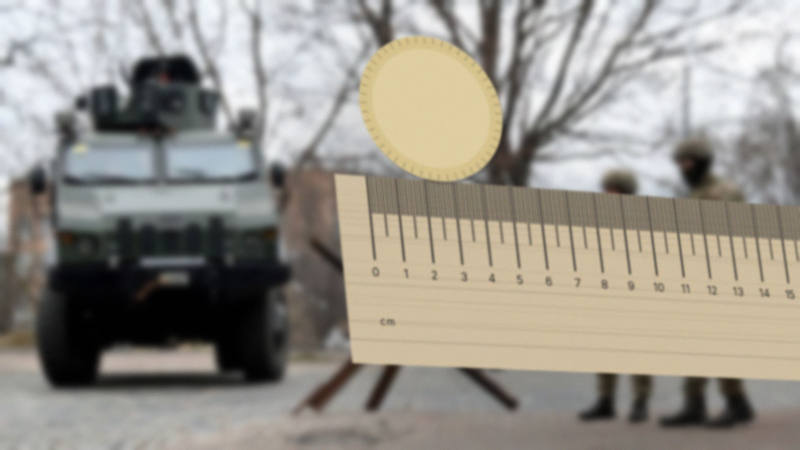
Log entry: 5 cm
